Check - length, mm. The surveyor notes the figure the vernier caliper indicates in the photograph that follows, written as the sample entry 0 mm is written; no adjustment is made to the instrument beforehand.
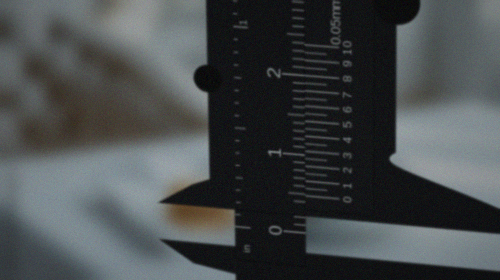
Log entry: 4.8 mm
